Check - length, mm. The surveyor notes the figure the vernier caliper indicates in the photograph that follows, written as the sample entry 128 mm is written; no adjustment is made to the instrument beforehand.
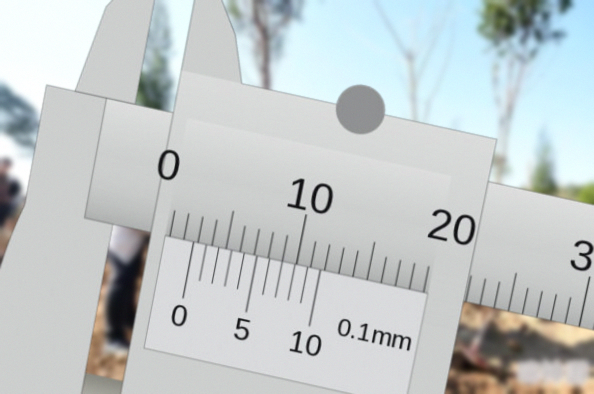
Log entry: 2.7 mm
